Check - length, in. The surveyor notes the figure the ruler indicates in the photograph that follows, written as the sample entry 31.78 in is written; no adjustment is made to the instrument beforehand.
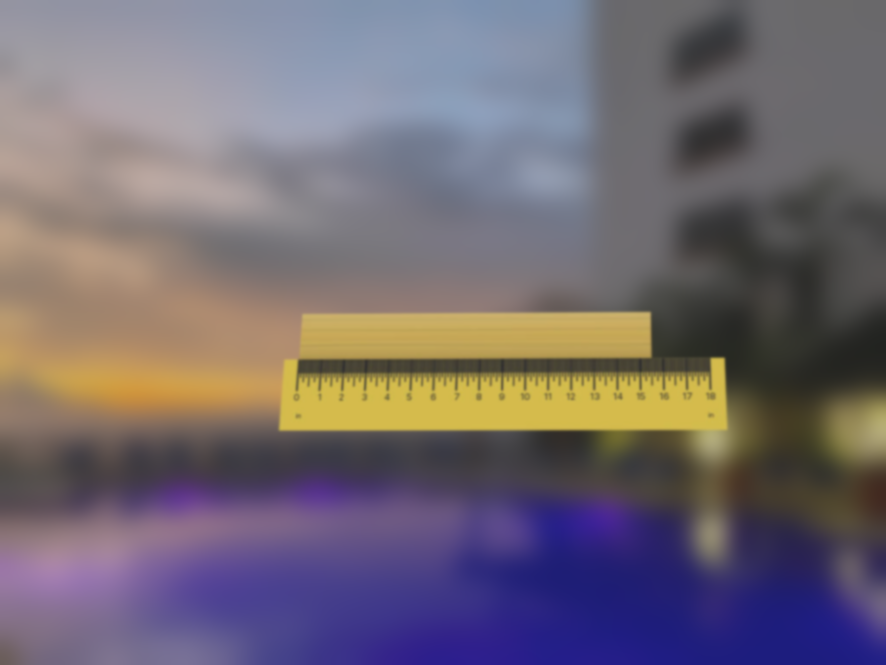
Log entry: 15.5 in
